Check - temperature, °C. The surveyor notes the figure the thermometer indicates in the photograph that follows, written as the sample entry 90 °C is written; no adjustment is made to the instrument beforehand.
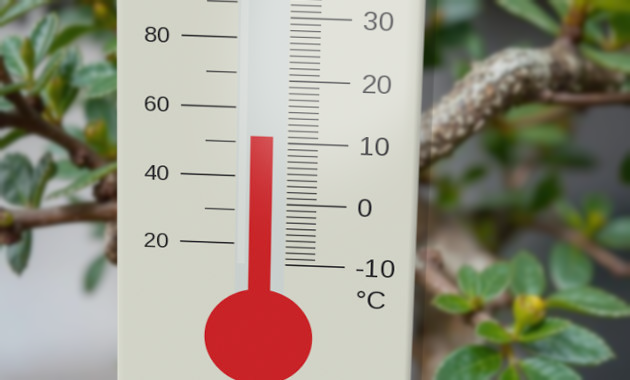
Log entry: 11 °C
